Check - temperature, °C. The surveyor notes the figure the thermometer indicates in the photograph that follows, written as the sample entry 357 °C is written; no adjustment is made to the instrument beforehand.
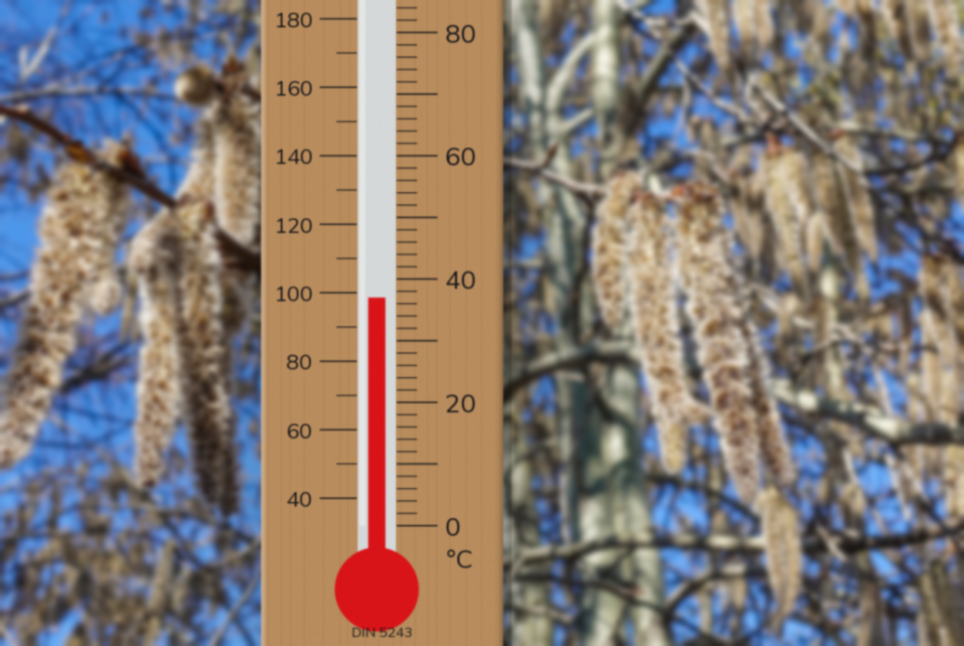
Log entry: 37 °C
